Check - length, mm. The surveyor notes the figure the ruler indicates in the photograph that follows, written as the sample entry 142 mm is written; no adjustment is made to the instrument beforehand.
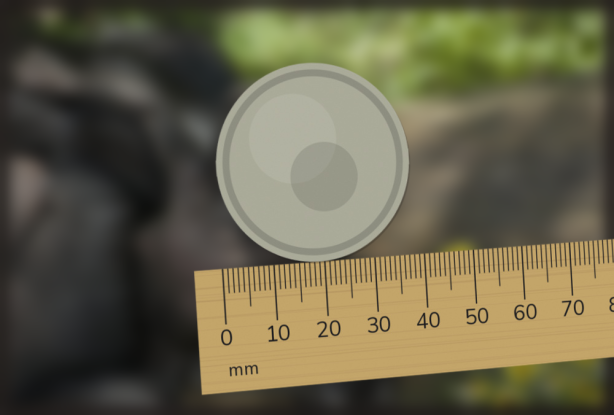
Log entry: 38 mm
